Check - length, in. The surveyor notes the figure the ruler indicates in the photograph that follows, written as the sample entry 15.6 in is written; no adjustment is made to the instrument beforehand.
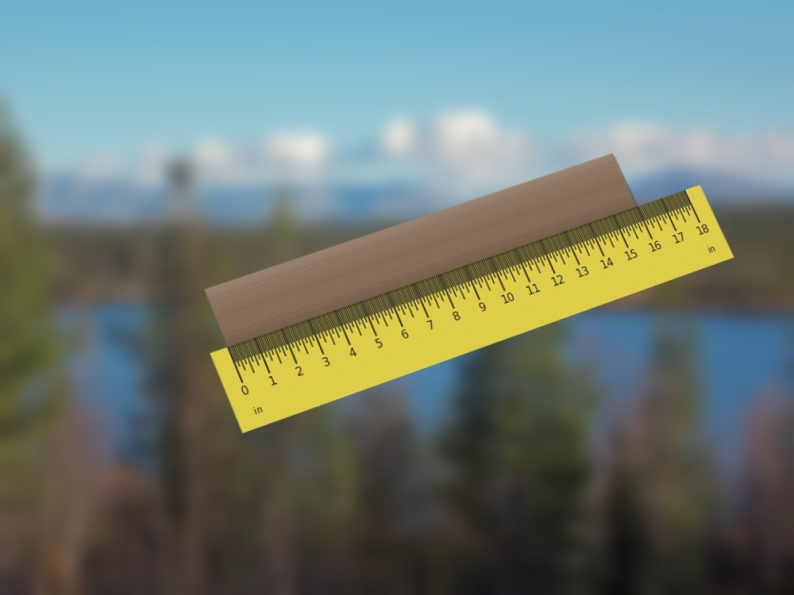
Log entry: 16 in
